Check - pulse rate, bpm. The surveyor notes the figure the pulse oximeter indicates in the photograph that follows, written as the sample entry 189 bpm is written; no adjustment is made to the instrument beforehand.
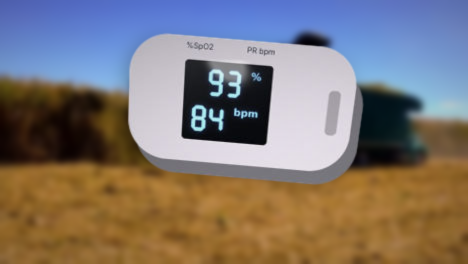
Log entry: 84 bpm
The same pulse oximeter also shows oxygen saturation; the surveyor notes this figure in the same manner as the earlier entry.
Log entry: 93 %
